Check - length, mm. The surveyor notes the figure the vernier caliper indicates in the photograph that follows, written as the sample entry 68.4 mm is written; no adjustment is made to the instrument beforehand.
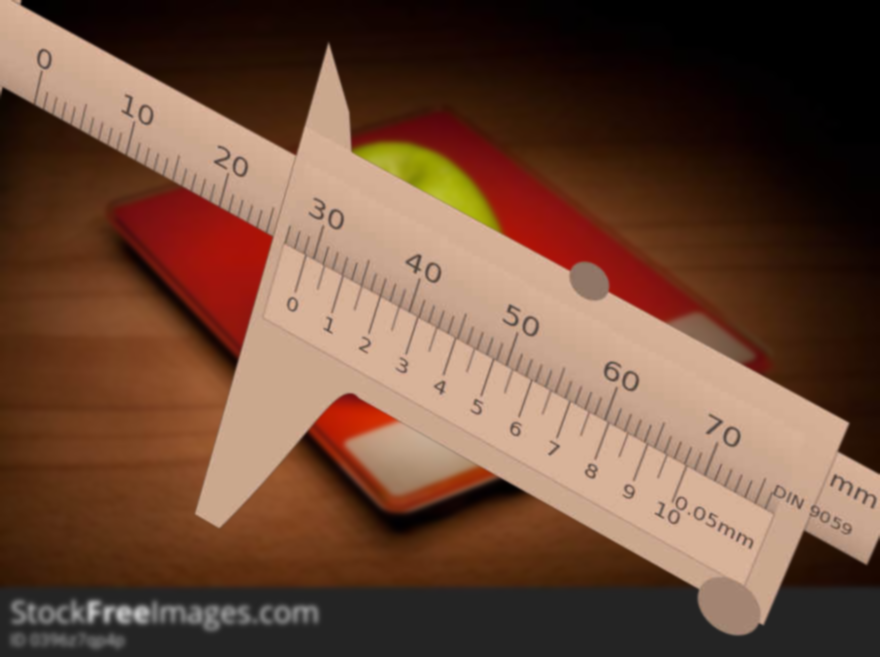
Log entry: 29.2 mm
